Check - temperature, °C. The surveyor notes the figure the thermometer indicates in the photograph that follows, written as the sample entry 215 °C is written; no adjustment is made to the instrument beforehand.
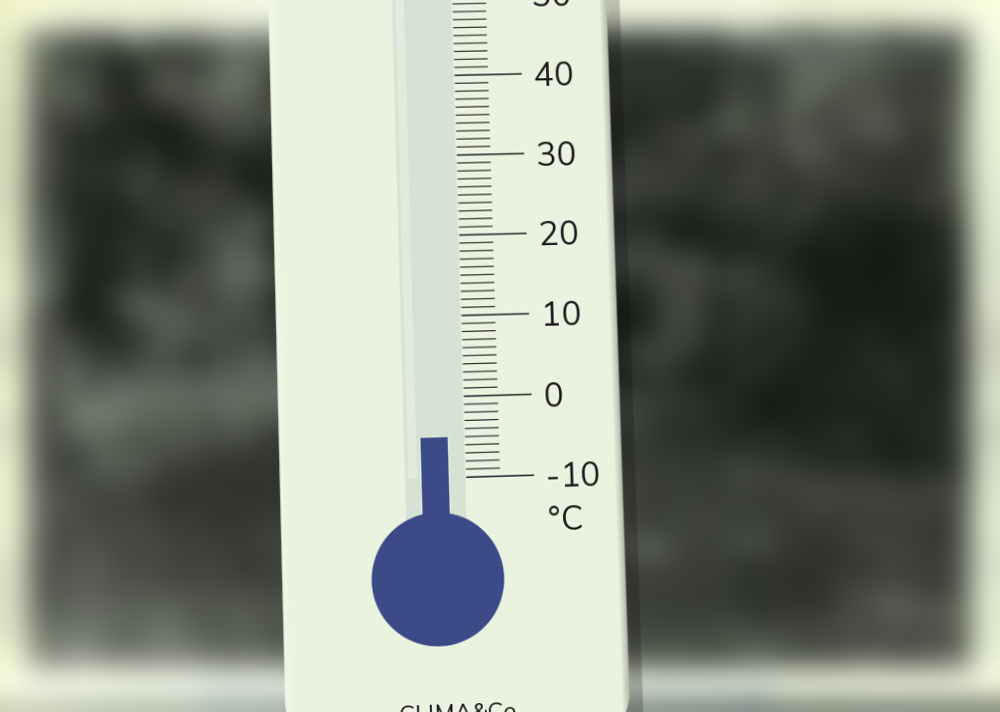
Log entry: -5 °C
